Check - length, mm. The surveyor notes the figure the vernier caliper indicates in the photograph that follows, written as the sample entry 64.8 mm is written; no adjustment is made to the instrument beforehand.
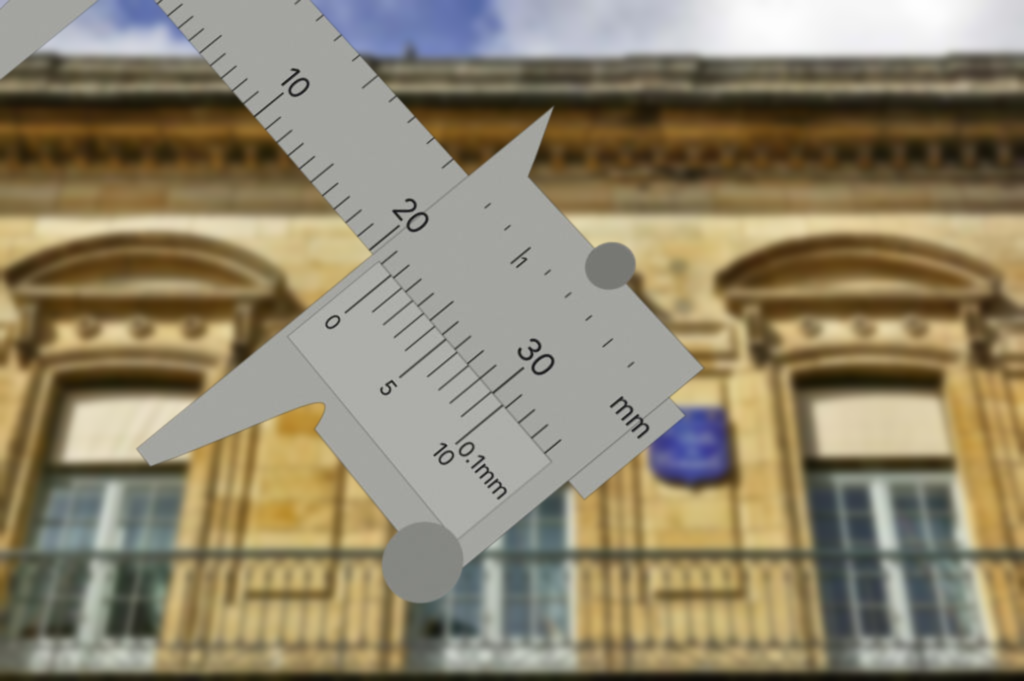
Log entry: 21.8 mm
